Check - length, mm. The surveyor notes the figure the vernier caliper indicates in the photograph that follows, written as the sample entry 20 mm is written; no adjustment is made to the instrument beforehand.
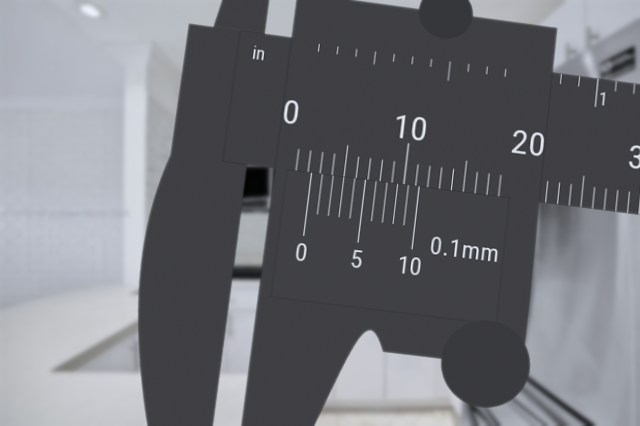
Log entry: 2.3 mm
